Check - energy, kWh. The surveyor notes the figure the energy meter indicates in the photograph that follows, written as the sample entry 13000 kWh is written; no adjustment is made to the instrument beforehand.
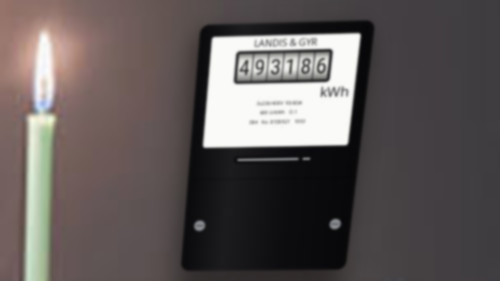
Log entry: 493186 kWh
